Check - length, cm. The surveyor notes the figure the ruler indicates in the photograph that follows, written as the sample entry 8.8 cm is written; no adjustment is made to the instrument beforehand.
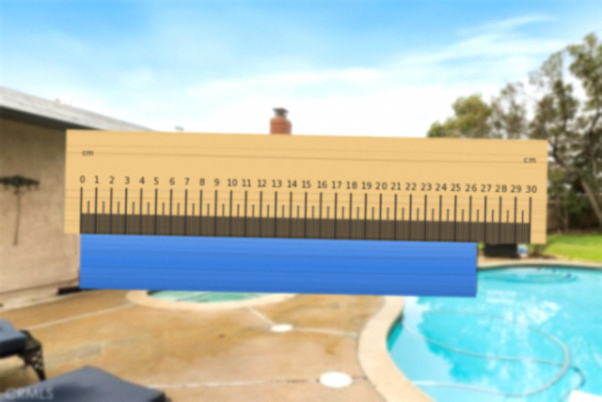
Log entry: 26.5 cm
